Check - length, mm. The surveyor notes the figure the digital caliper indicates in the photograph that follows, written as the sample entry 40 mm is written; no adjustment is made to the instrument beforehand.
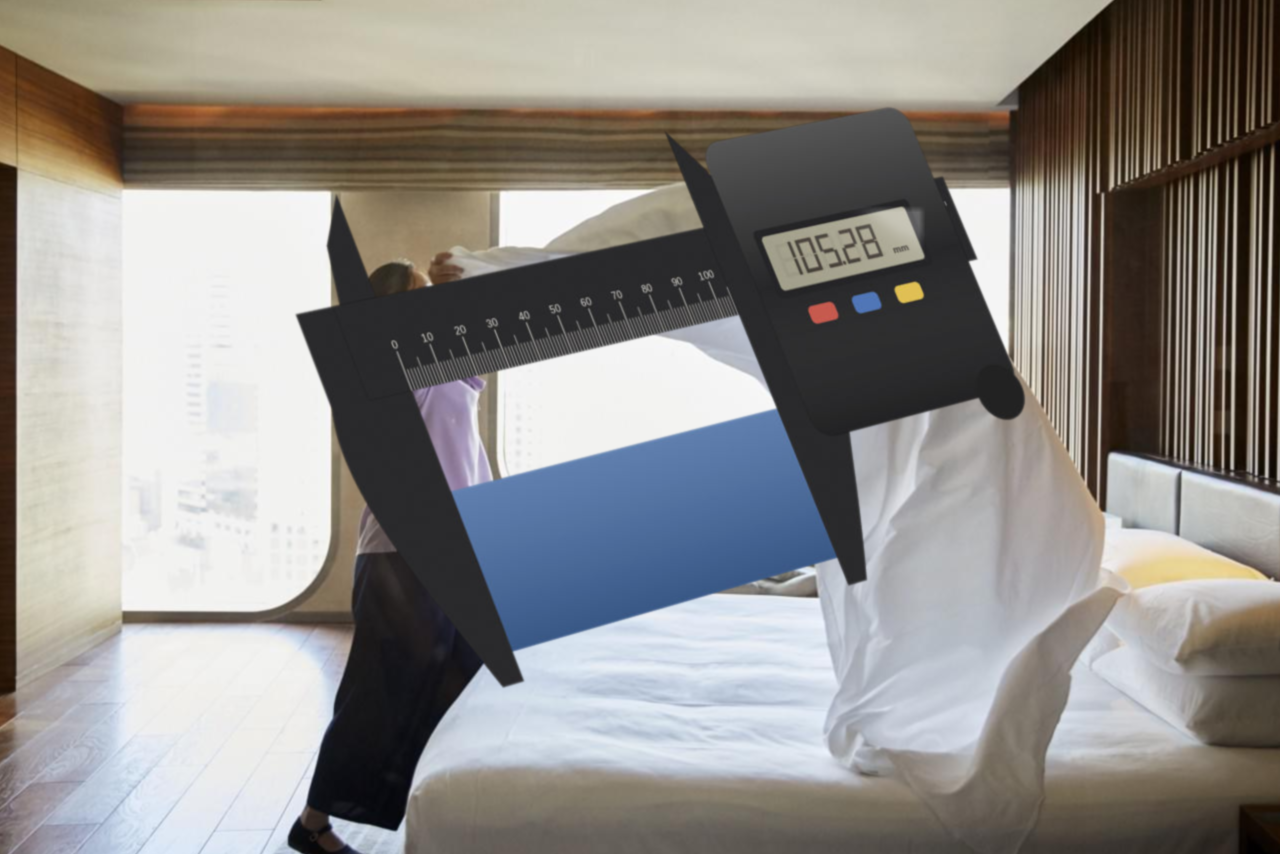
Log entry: 105.28 mm
